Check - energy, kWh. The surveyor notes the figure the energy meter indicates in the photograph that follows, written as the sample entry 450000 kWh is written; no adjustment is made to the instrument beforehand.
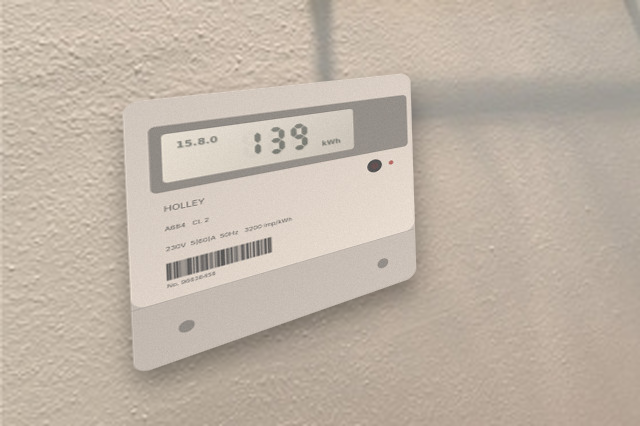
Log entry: 139 kWh
